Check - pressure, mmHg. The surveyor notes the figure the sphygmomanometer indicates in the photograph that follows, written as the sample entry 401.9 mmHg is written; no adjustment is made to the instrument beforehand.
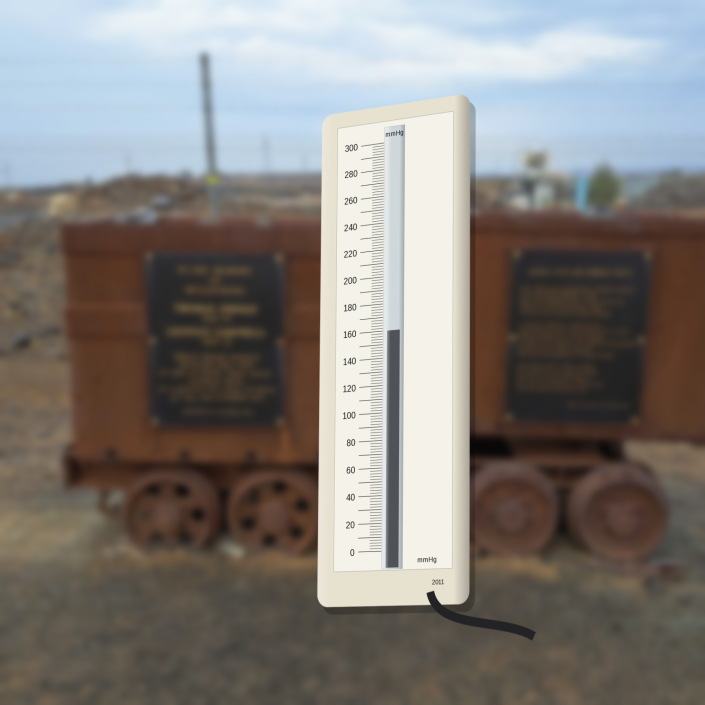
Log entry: 160 mmHg
